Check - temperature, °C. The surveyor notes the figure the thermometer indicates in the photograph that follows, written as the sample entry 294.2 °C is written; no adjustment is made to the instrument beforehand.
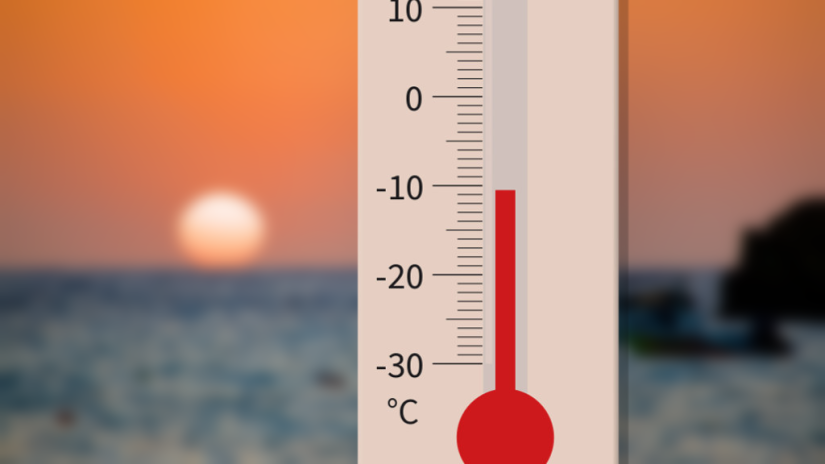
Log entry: -10.5 °C
